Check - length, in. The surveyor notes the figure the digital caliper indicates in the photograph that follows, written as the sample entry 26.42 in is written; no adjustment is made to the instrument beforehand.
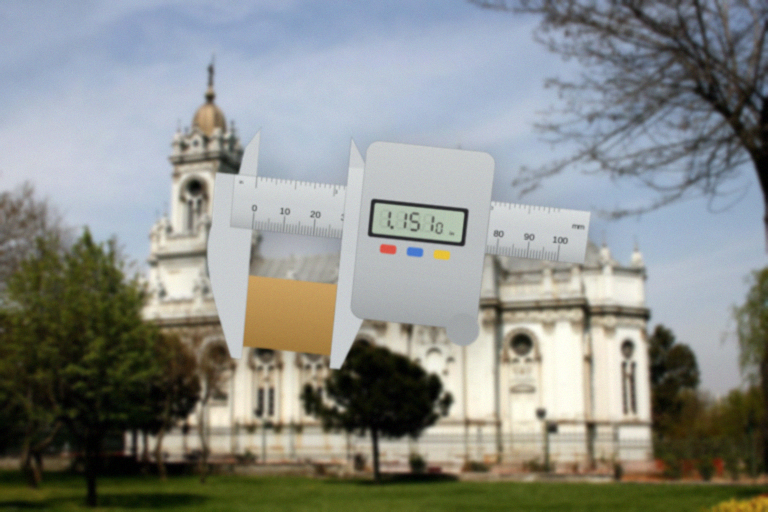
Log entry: 1.1510 in
